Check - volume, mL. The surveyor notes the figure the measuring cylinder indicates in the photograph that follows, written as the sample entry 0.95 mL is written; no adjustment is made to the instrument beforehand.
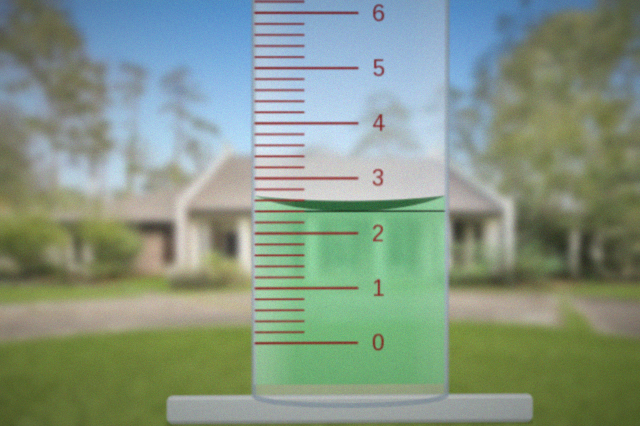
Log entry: 2.4 mL
